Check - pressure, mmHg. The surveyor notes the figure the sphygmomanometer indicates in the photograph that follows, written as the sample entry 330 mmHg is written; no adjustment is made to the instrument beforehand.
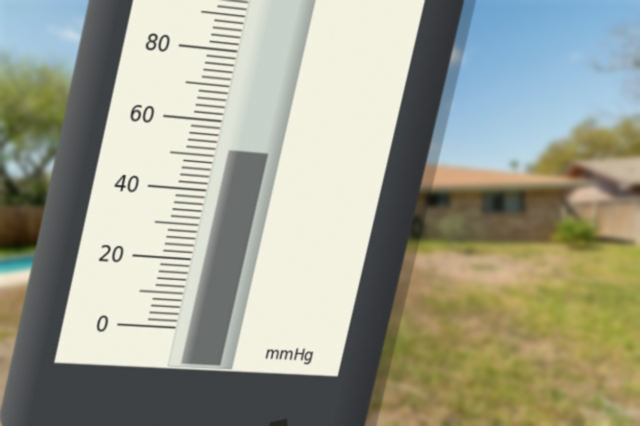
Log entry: 52 mmHg
